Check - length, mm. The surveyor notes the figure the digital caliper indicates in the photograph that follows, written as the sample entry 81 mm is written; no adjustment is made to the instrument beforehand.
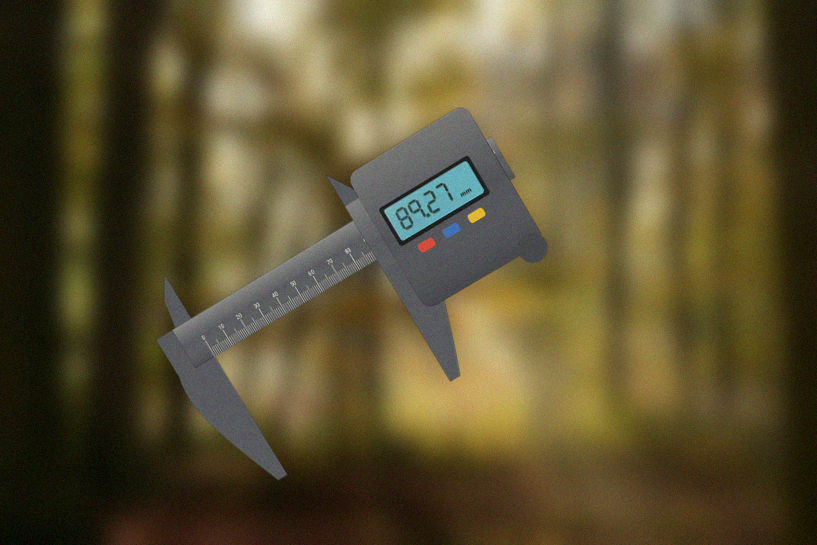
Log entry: 89.27 mm
